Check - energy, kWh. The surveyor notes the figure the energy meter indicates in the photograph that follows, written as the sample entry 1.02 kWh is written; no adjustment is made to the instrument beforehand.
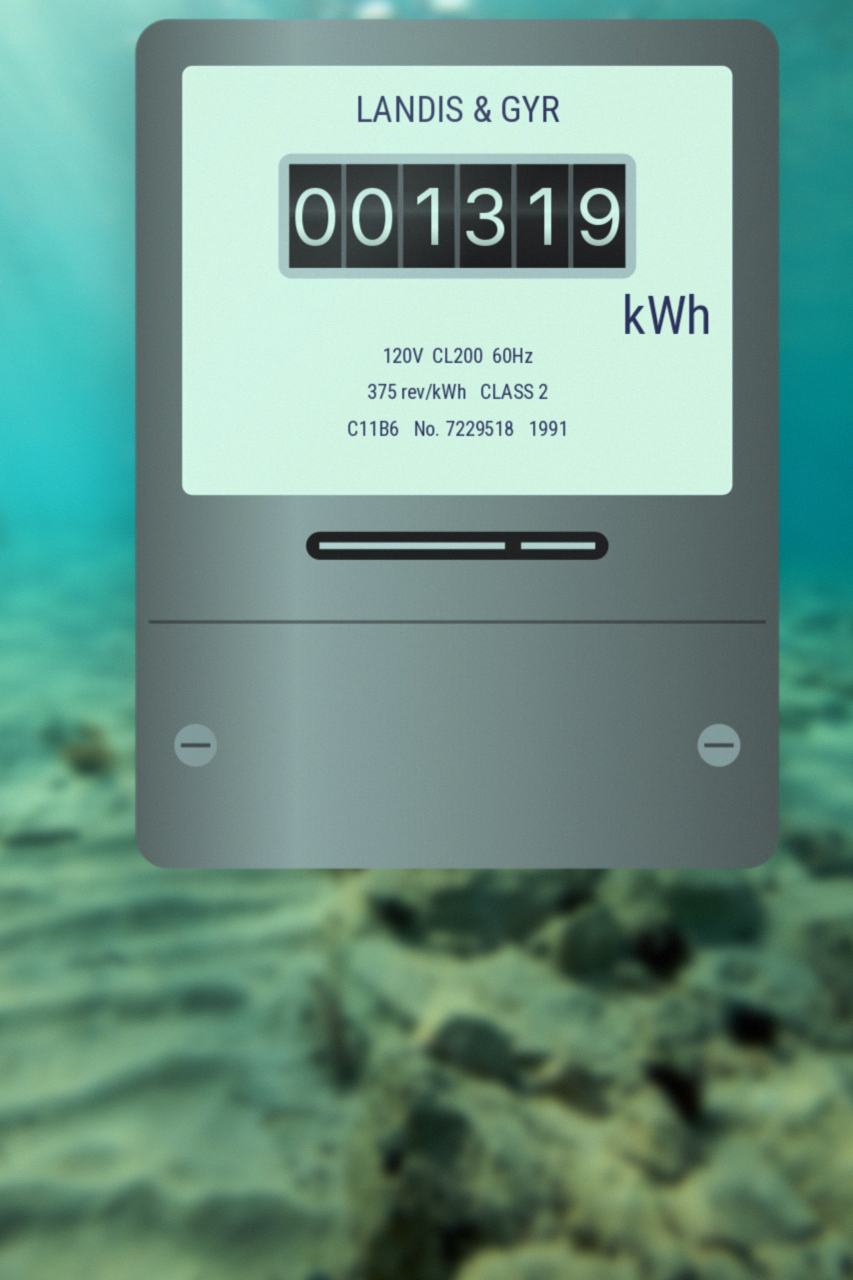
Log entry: 1319 kWh
